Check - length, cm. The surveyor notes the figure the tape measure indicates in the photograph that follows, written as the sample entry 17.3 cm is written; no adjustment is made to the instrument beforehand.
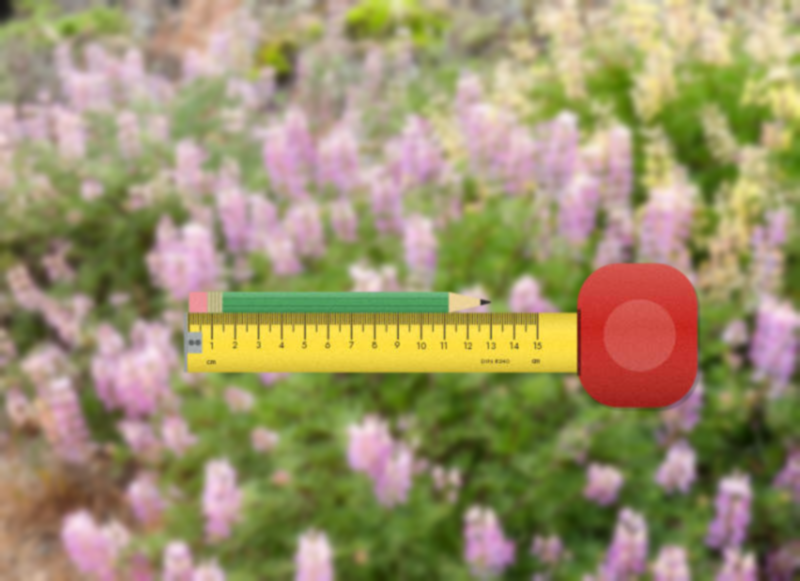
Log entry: 13 cm
